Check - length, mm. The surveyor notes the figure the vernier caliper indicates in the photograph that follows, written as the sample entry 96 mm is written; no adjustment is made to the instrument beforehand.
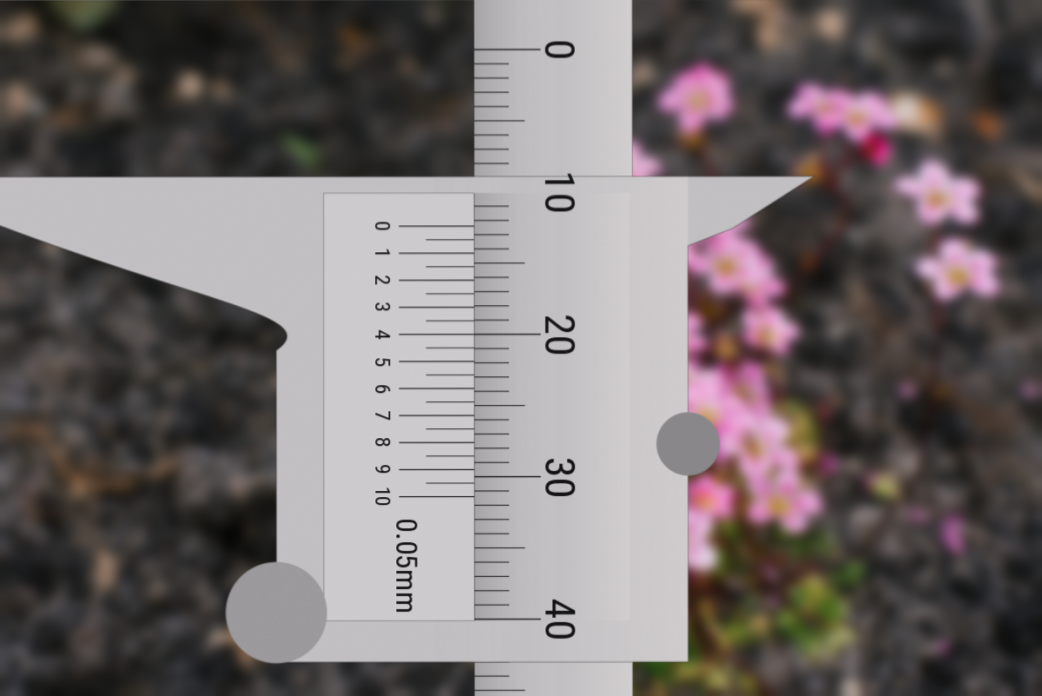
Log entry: 12.4 mm
